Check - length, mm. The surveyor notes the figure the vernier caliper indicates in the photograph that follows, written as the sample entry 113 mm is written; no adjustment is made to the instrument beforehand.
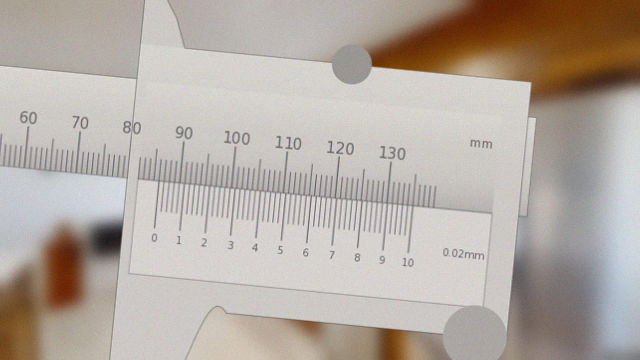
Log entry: 86.0 mm
